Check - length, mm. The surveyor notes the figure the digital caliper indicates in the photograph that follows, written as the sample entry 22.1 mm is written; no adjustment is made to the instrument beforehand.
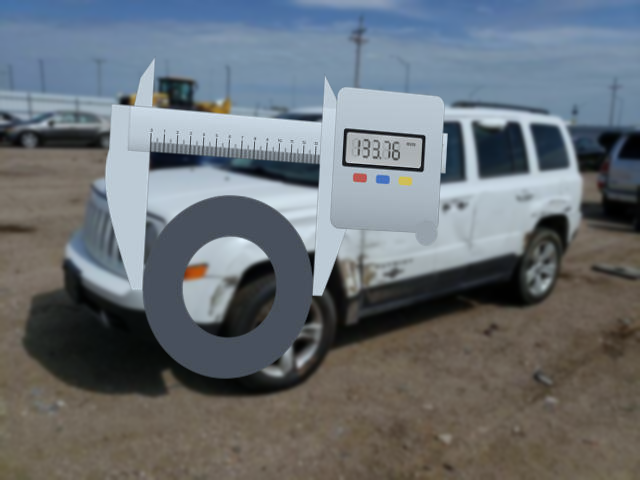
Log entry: 133.76 mm
